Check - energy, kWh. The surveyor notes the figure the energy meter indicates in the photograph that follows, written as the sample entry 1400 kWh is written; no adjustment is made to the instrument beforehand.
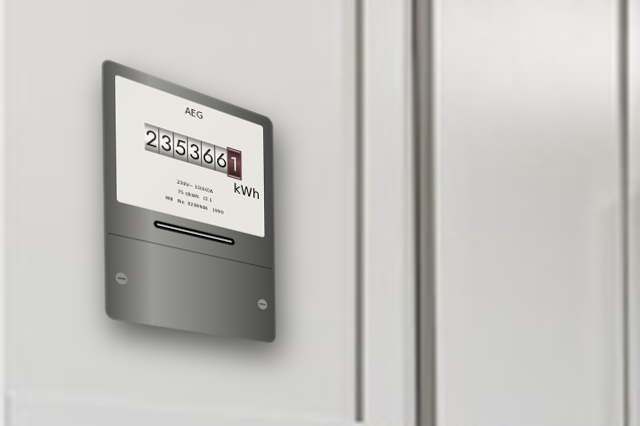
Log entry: 235366.1 kWh
